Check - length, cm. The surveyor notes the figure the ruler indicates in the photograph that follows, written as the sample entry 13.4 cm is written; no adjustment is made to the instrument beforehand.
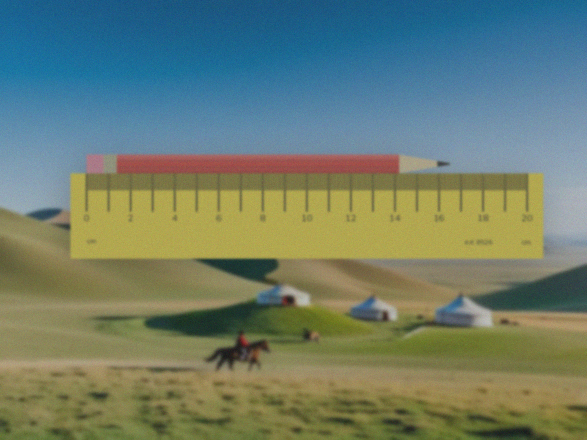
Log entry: 16.5 cm
